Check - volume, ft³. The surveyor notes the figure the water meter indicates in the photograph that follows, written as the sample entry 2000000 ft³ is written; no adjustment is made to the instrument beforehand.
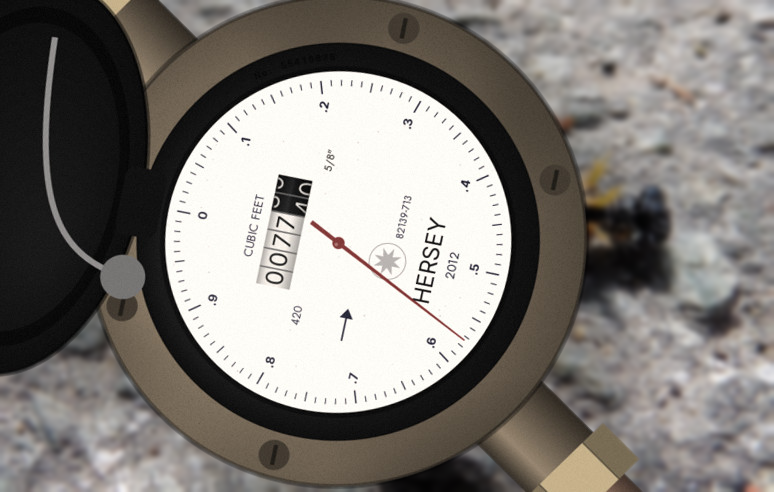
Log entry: 7739.57 ft³
